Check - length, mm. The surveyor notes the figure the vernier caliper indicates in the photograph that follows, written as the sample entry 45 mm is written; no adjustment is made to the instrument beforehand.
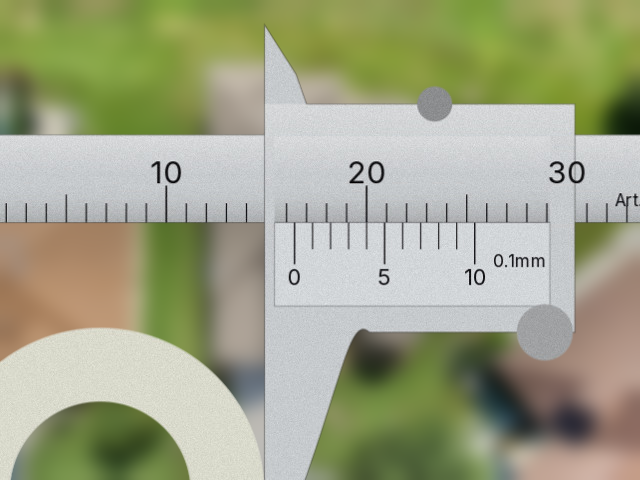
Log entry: 16.4 mm
